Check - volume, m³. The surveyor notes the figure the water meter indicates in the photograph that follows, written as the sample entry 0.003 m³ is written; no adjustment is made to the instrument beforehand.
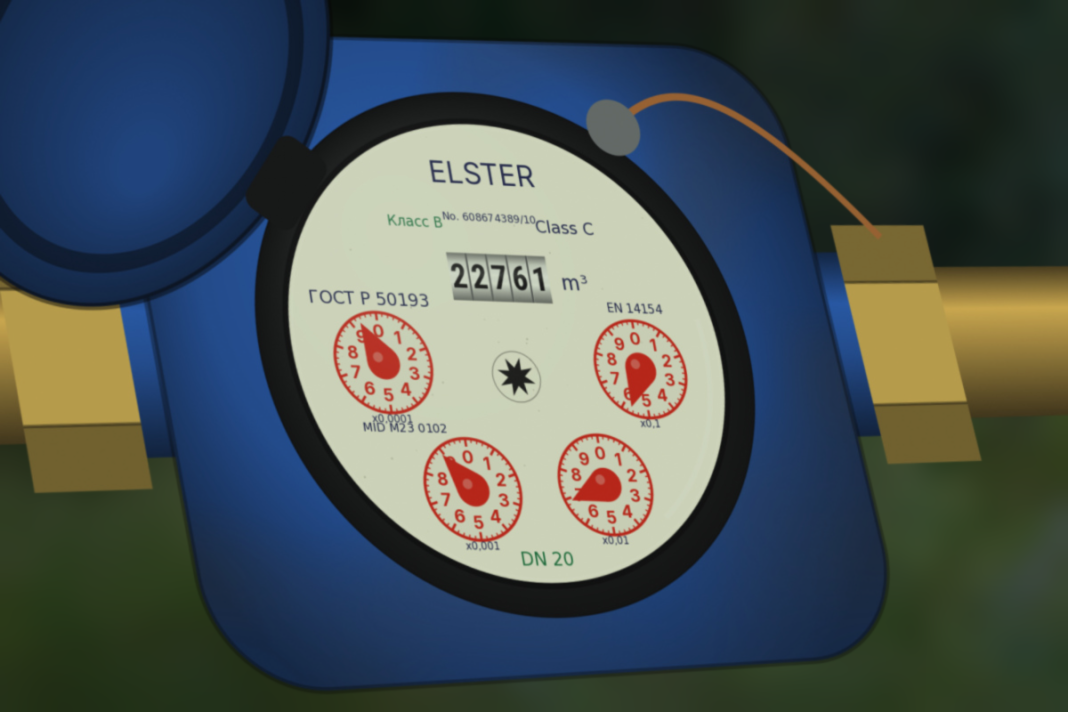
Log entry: 22761.5689 m³
